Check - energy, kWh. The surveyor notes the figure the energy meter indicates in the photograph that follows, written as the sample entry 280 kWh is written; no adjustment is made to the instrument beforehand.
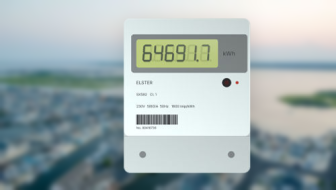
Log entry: 64691.7 kWh
